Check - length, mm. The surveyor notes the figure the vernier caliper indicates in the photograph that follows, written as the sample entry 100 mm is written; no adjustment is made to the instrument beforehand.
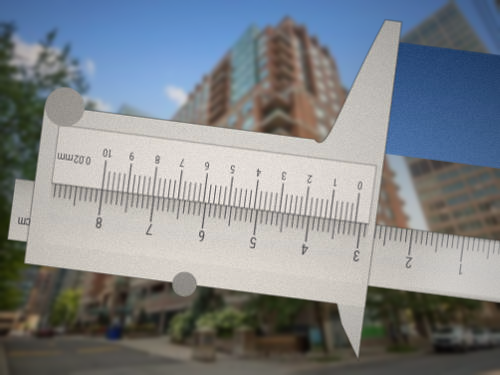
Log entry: 31.0 mm
